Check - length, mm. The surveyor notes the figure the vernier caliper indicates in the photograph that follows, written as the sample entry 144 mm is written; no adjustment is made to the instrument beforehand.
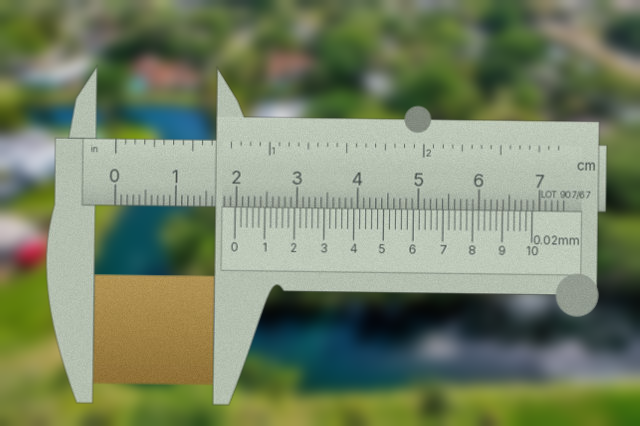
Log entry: 19.8 mm
